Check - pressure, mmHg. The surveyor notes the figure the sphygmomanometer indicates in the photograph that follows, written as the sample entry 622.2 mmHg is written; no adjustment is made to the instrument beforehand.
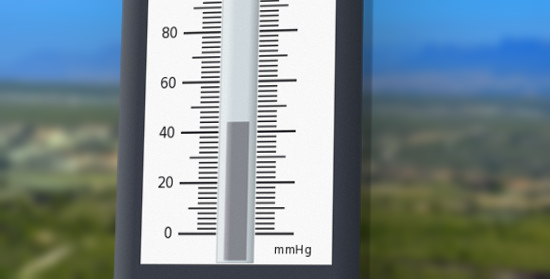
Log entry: 44 mmHg
